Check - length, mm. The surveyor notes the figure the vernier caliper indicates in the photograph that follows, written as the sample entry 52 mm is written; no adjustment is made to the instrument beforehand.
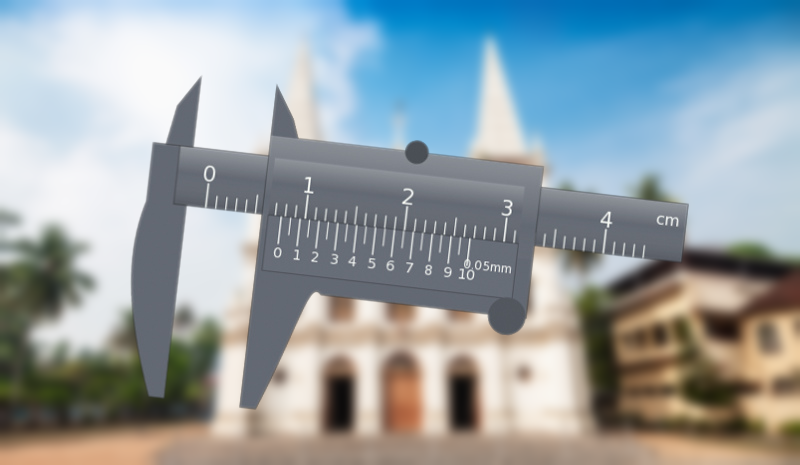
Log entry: 7.6 mm
